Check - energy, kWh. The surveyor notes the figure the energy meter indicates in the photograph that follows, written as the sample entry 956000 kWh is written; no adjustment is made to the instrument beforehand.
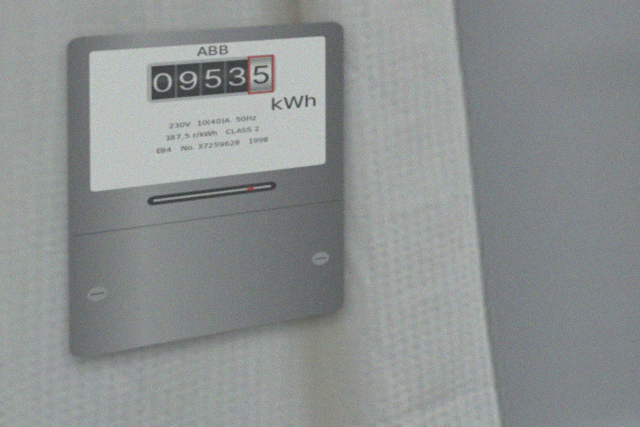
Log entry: 953.5 kWh
